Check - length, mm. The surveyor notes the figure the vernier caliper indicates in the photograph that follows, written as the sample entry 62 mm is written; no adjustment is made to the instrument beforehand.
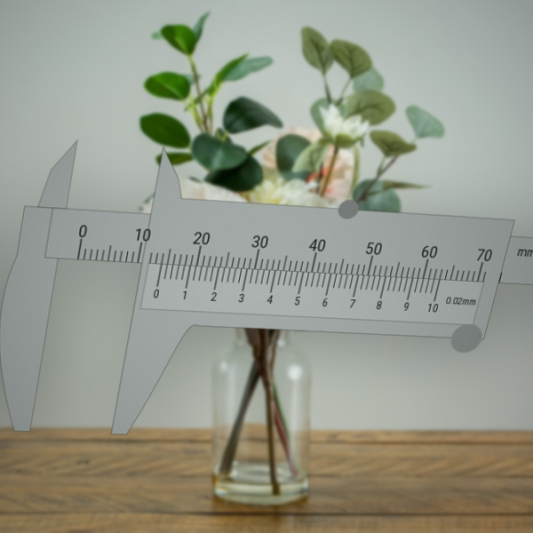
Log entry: 14.0 mm
